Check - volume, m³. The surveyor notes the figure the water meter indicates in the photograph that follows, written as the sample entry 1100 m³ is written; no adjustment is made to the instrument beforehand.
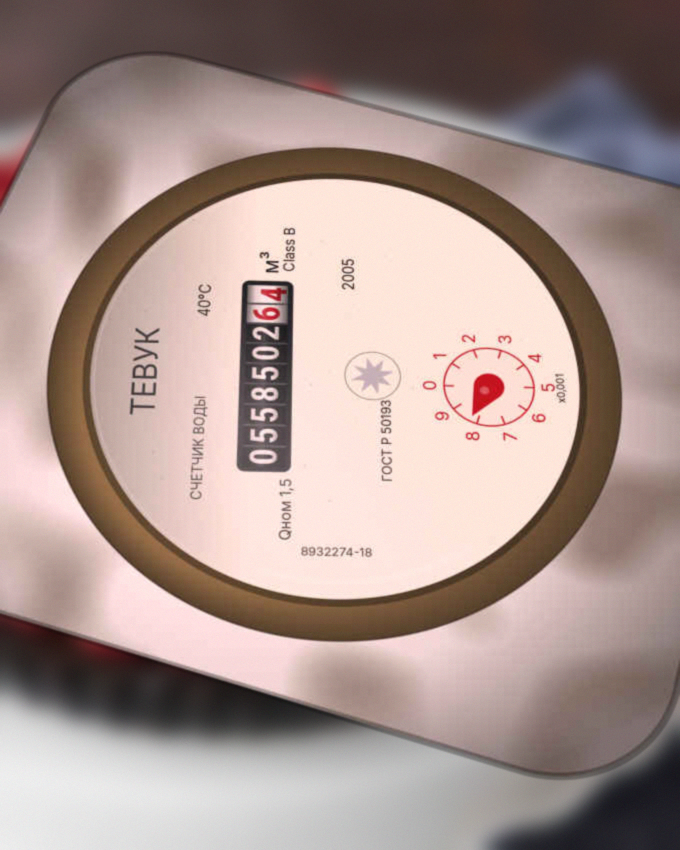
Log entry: 558502.638 m³
